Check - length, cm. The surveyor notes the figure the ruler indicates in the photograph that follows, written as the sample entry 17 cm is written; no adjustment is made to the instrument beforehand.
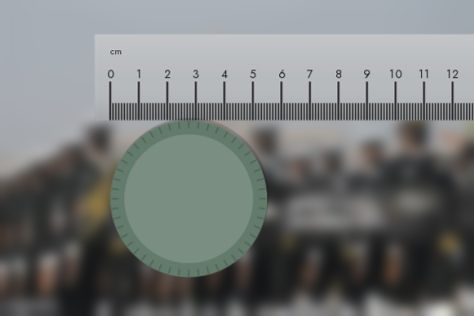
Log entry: 5.5 cm
